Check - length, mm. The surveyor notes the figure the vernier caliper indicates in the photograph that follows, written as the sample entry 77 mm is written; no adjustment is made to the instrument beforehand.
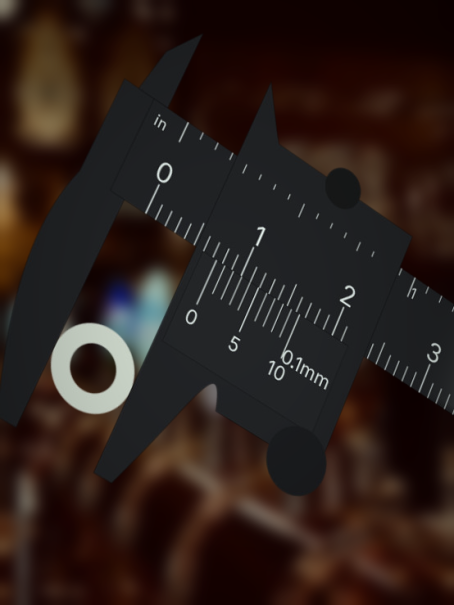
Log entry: 7.4 mm
